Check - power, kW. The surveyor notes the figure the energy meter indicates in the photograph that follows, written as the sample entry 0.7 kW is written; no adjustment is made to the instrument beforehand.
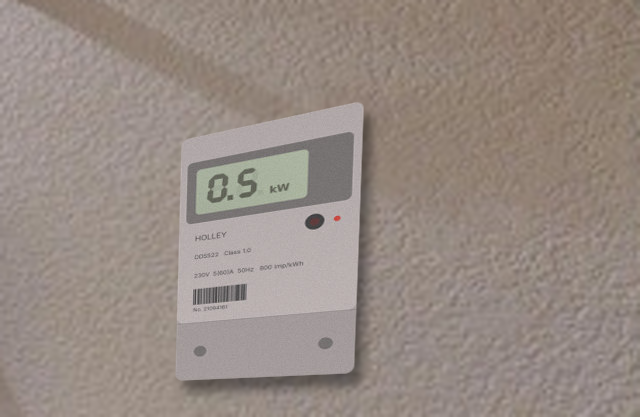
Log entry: 0.5 kW
